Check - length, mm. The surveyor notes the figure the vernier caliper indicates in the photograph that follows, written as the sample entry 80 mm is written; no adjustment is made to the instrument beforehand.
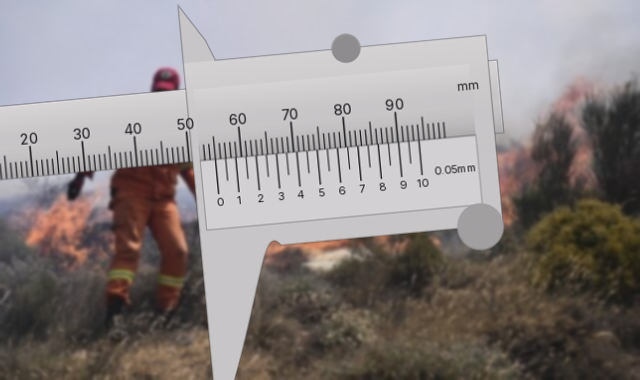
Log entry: 55.0 mm
